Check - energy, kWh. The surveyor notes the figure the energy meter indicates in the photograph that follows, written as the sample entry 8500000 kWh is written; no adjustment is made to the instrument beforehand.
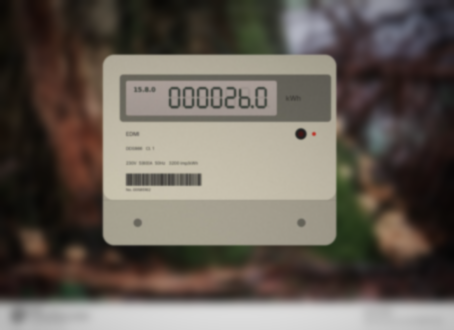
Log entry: 26.0 kWh
